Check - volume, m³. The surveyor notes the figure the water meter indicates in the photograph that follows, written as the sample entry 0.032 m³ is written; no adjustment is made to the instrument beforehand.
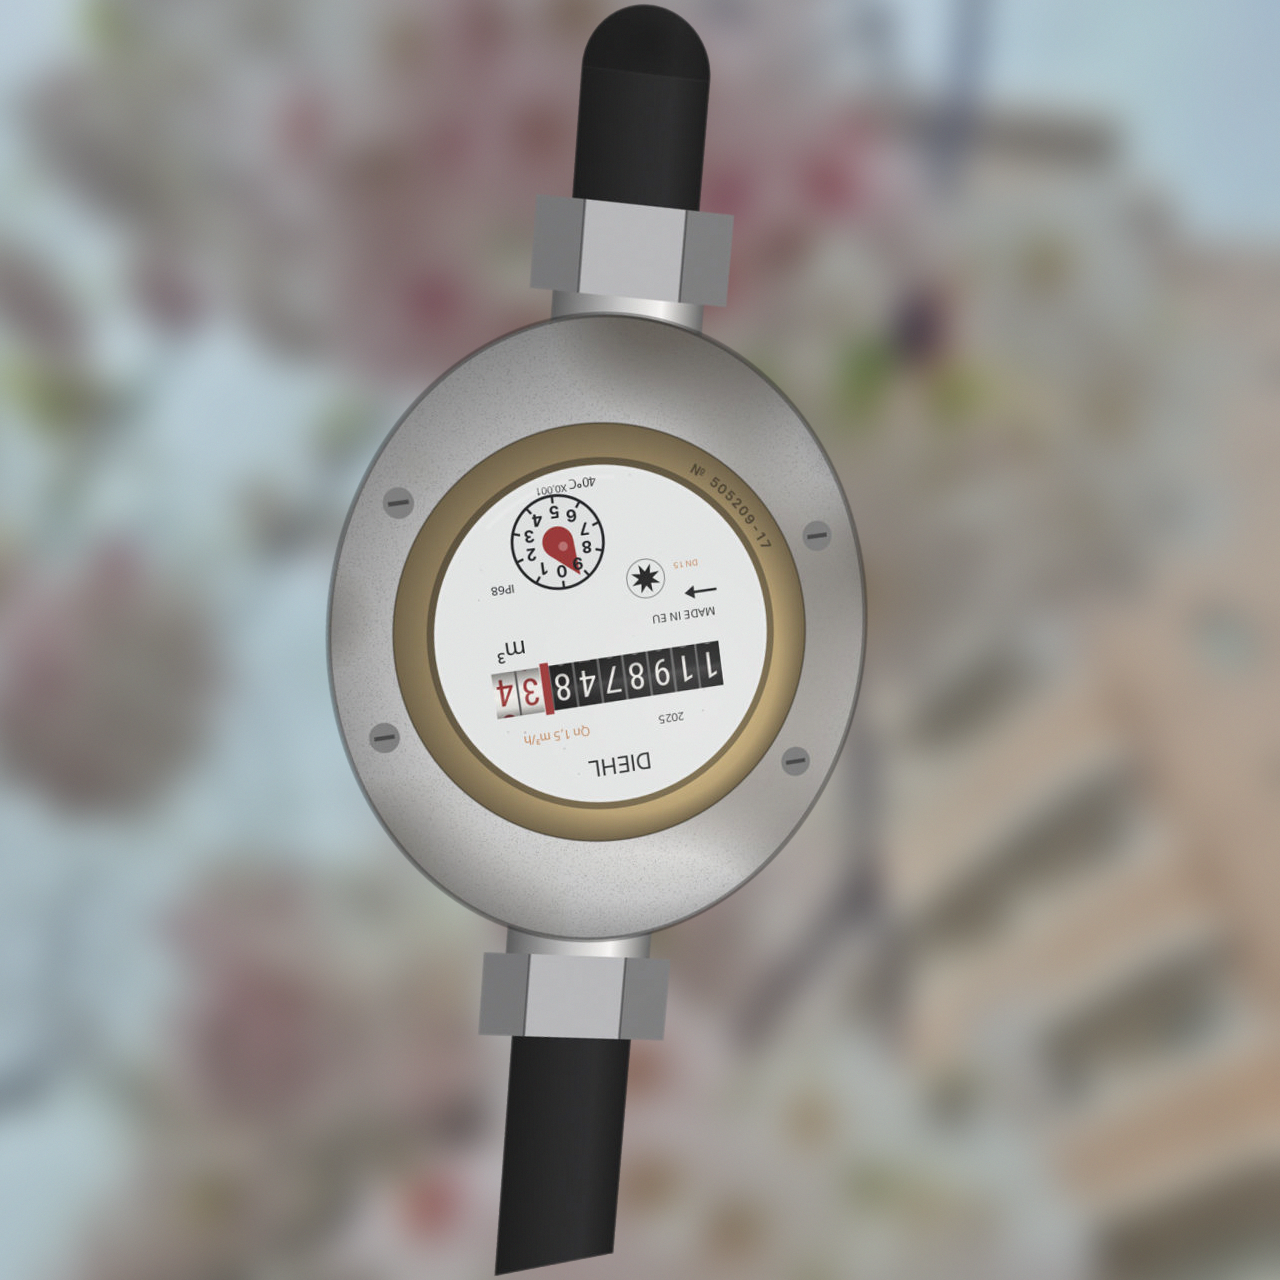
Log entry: 1198748.339 m³
